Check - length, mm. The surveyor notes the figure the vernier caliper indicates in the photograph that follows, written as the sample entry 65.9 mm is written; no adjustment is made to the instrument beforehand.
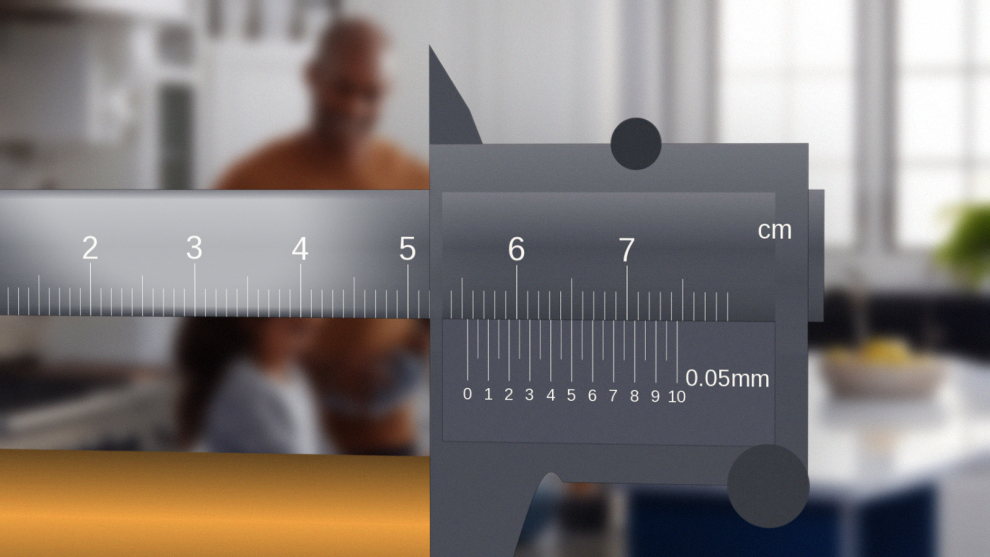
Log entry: 55.5 mm
